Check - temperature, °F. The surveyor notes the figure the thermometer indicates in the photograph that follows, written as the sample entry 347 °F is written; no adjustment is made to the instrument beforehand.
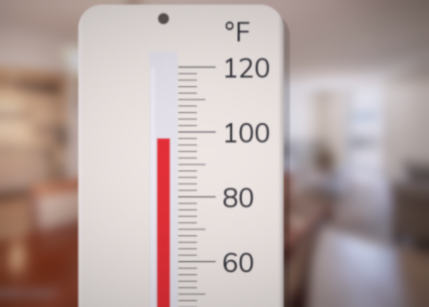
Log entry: 98 °F
